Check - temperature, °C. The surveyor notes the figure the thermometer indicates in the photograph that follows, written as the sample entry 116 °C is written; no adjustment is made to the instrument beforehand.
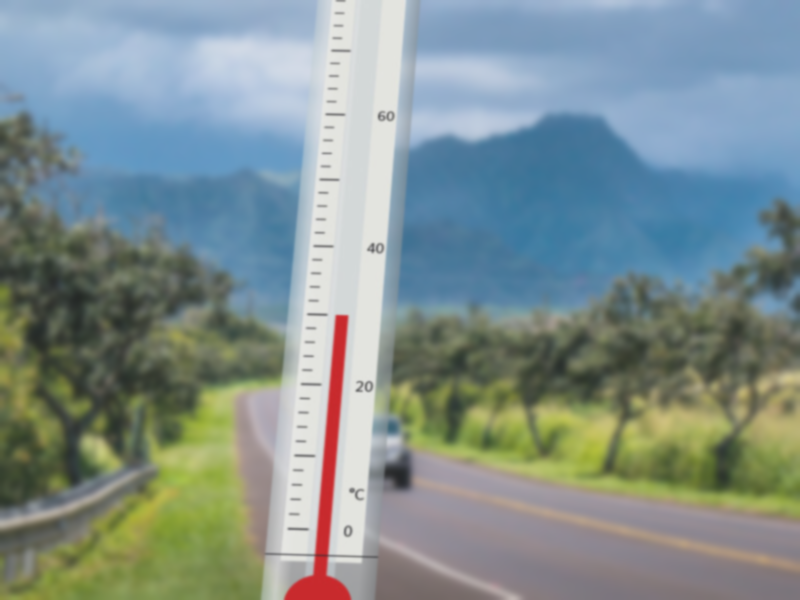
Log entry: 30 °C
